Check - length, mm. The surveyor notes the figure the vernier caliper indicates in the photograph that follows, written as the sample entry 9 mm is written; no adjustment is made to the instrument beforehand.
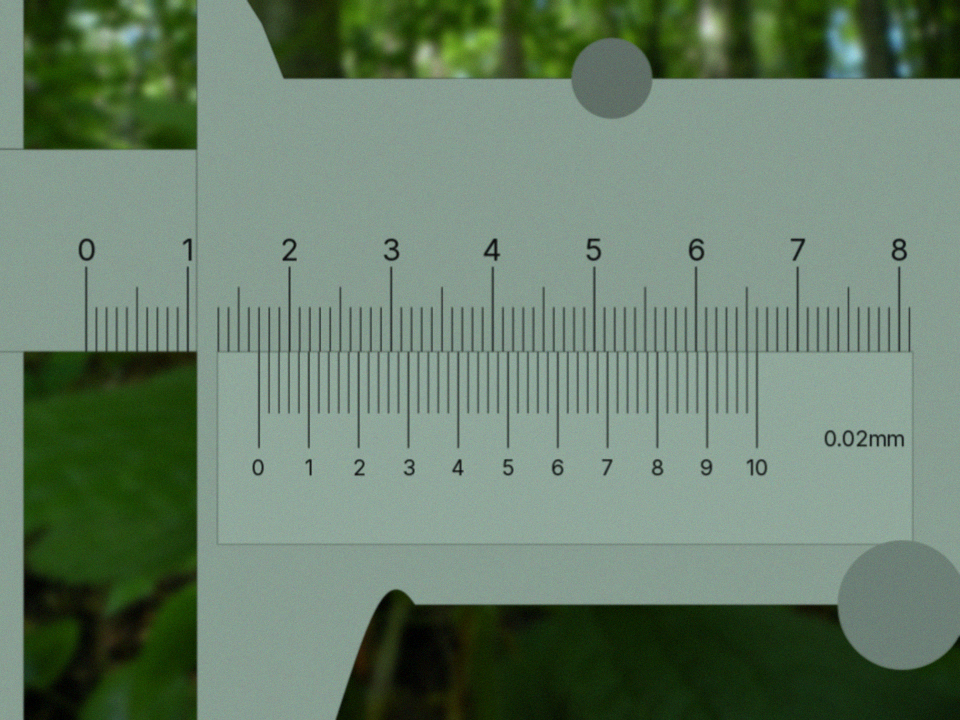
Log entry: 17.0 mm
